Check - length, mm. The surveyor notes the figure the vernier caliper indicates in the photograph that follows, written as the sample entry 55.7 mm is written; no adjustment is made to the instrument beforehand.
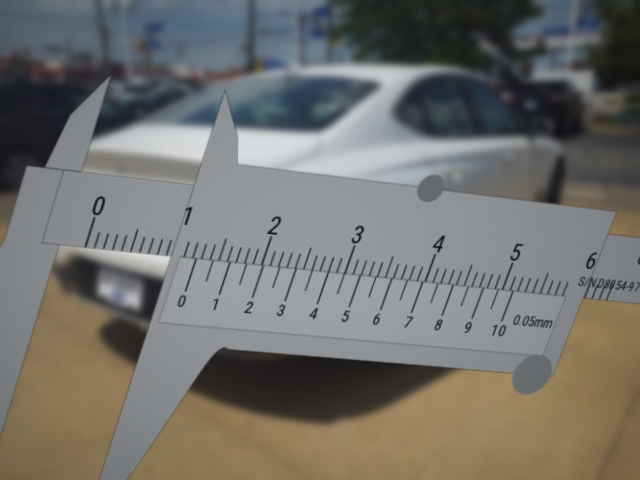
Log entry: 12.4 mm
